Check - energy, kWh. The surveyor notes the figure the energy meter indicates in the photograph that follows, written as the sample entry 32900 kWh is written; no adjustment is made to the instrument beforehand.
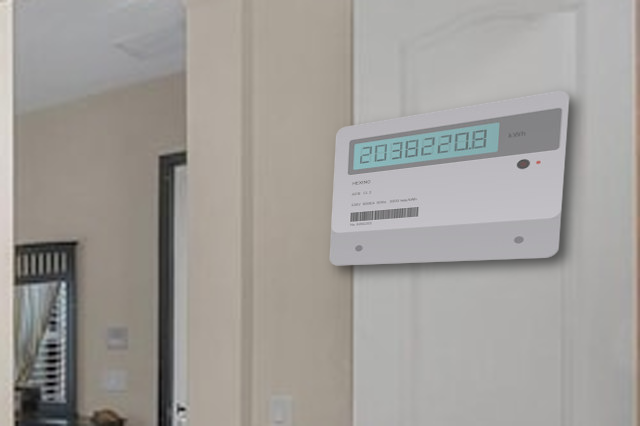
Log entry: 2038220.8 kWh
